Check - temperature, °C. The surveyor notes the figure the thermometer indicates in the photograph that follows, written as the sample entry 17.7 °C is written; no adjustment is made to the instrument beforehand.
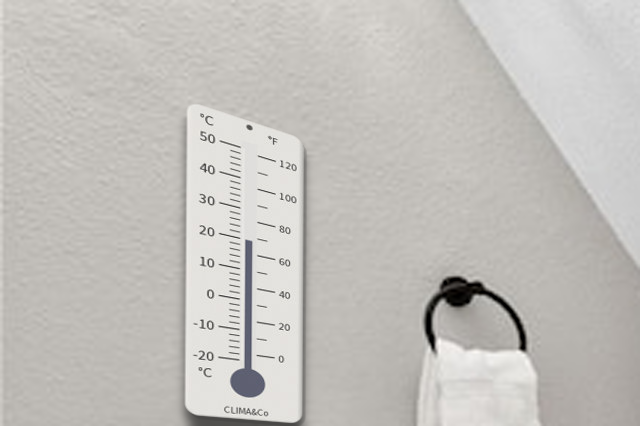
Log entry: 20 °C
